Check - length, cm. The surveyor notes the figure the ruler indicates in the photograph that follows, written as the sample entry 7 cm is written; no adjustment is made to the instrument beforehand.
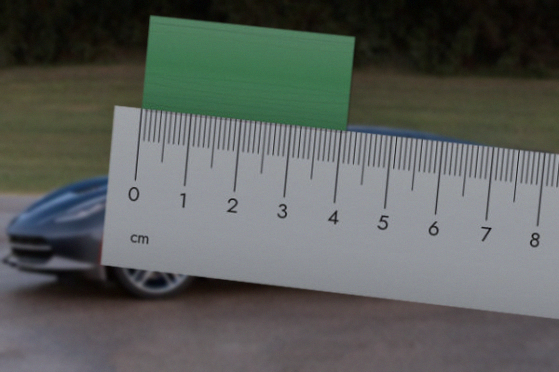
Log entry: 4.1 cm
